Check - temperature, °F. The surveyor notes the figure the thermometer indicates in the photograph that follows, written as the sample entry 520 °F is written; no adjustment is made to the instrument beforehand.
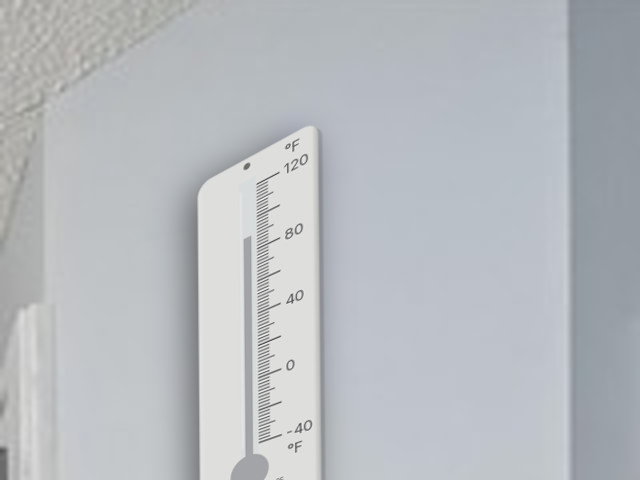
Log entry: 90 °F
